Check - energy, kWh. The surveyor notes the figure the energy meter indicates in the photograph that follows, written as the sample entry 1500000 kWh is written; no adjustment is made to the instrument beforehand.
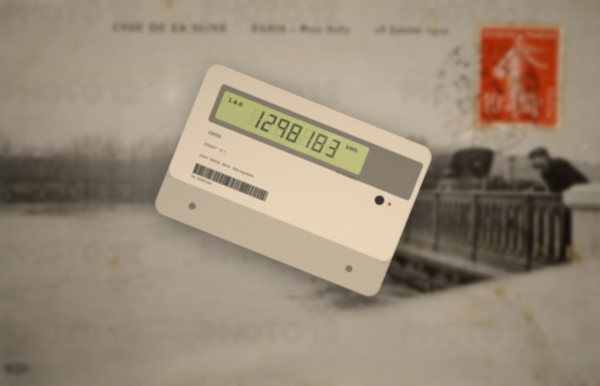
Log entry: 1298183 kWh
